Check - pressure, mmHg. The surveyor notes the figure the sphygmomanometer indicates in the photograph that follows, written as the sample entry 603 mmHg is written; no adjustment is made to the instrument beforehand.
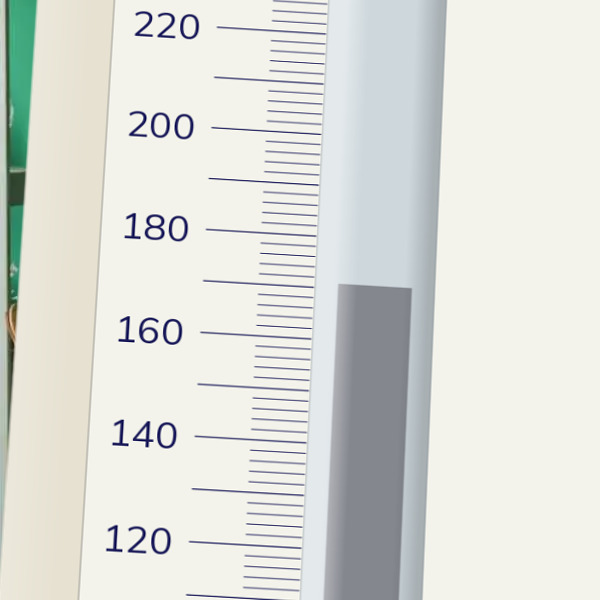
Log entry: 171 mmHg
